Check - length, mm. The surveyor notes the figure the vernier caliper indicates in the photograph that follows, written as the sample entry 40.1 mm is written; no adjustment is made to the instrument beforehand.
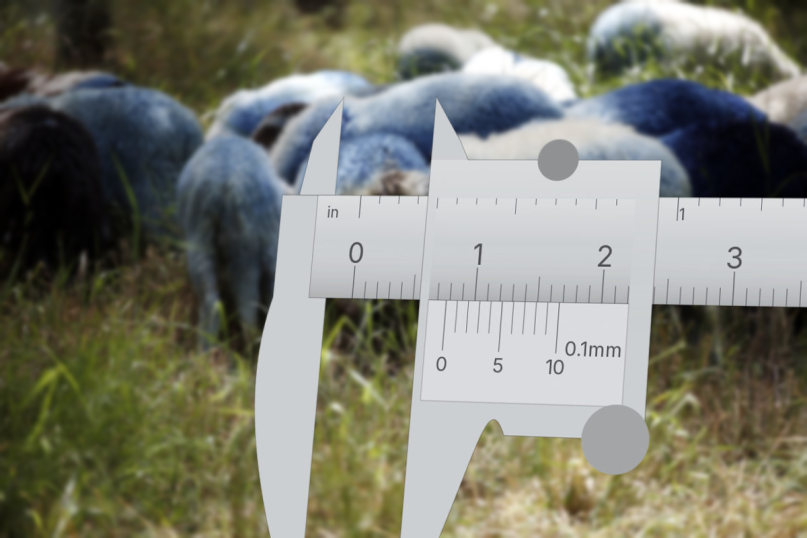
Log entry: 7.7 mm
